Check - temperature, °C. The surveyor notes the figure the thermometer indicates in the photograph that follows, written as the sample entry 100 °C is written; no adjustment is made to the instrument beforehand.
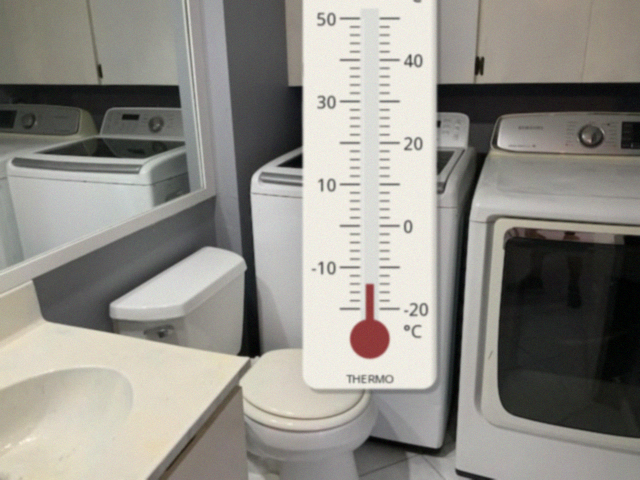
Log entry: -14 °C
